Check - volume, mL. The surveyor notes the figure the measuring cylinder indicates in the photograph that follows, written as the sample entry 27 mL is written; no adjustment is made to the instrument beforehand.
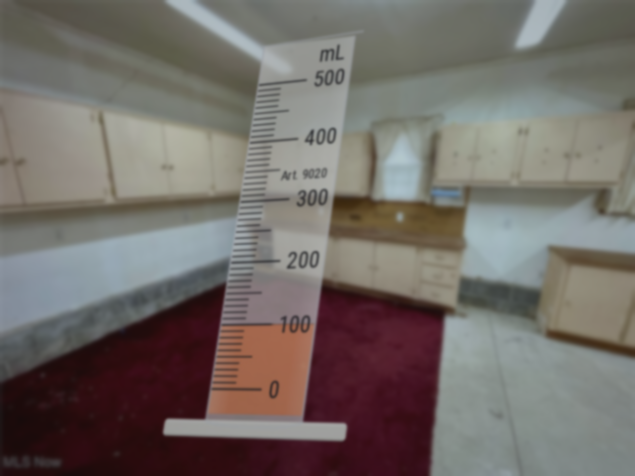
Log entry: 100 mL
